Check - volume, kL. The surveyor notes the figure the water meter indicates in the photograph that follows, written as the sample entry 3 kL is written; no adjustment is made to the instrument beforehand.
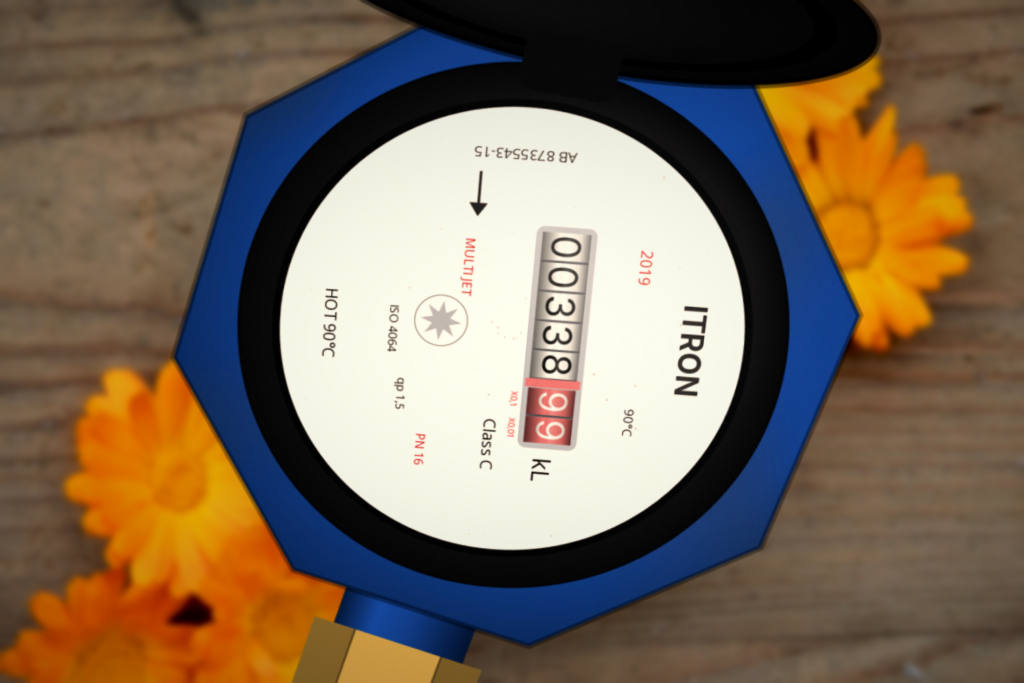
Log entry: 338.99 kL
